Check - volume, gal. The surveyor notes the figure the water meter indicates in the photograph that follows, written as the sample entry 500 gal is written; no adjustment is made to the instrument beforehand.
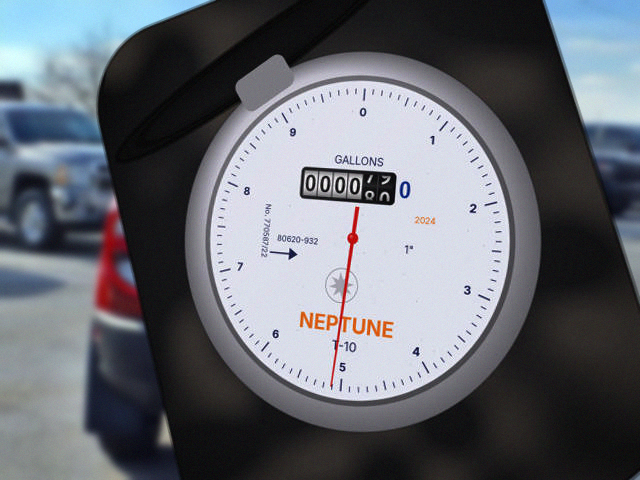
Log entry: 795.1 gal
